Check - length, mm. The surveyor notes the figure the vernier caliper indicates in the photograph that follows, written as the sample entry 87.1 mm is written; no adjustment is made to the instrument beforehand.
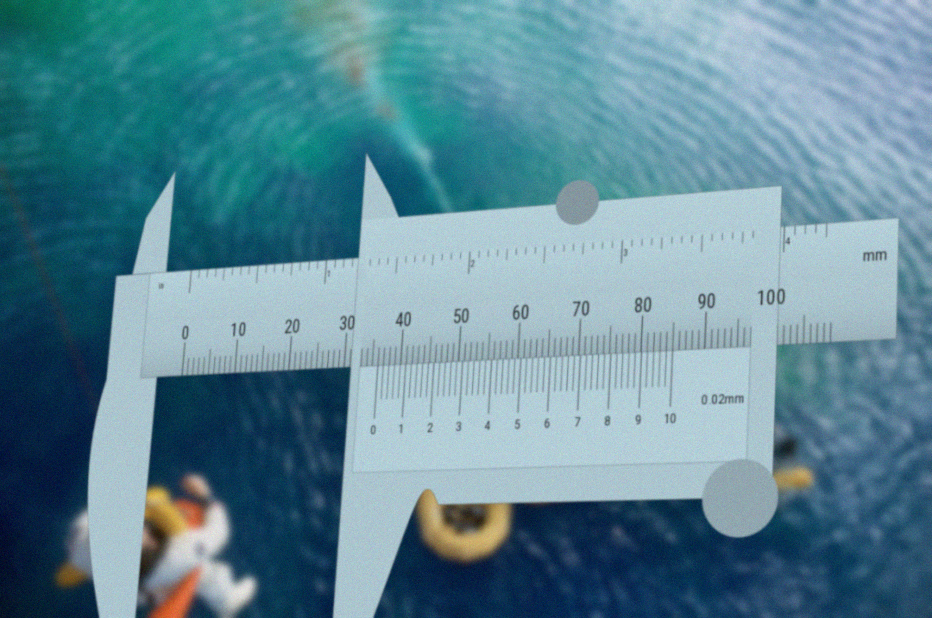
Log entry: 36.0 mm
